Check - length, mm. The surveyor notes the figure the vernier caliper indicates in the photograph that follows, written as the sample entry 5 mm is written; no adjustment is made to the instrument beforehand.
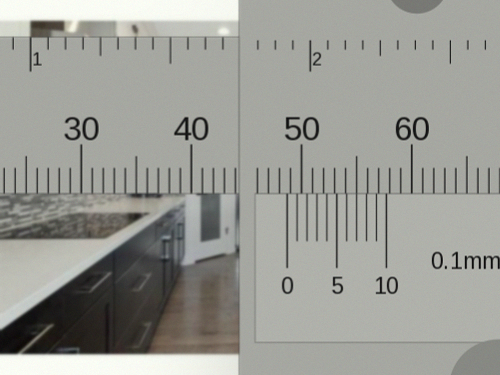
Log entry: 48.7 mm
